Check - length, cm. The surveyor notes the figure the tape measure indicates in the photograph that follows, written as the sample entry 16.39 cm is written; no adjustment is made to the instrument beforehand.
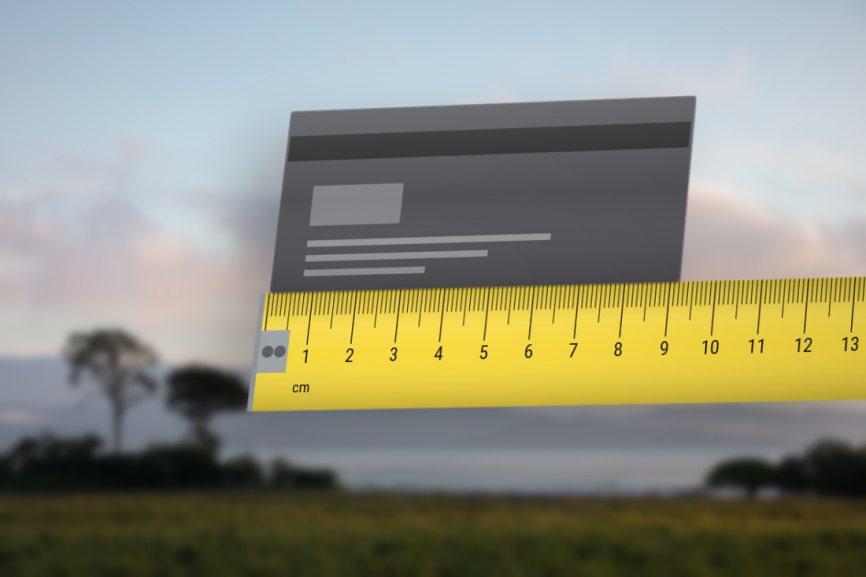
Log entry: 9.2 cm
